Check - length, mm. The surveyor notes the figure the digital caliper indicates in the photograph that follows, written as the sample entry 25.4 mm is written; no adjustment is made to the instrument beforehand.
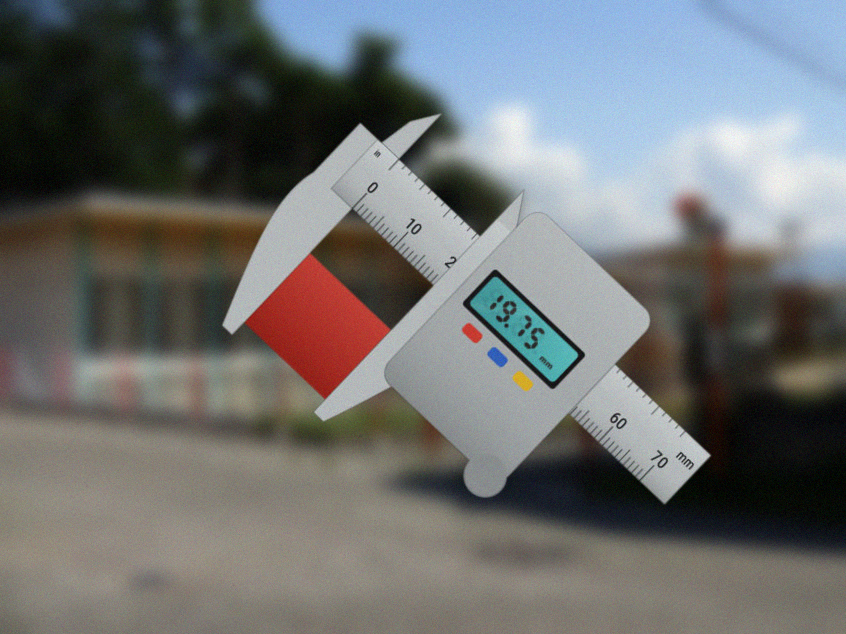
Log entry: 19.75 mm
